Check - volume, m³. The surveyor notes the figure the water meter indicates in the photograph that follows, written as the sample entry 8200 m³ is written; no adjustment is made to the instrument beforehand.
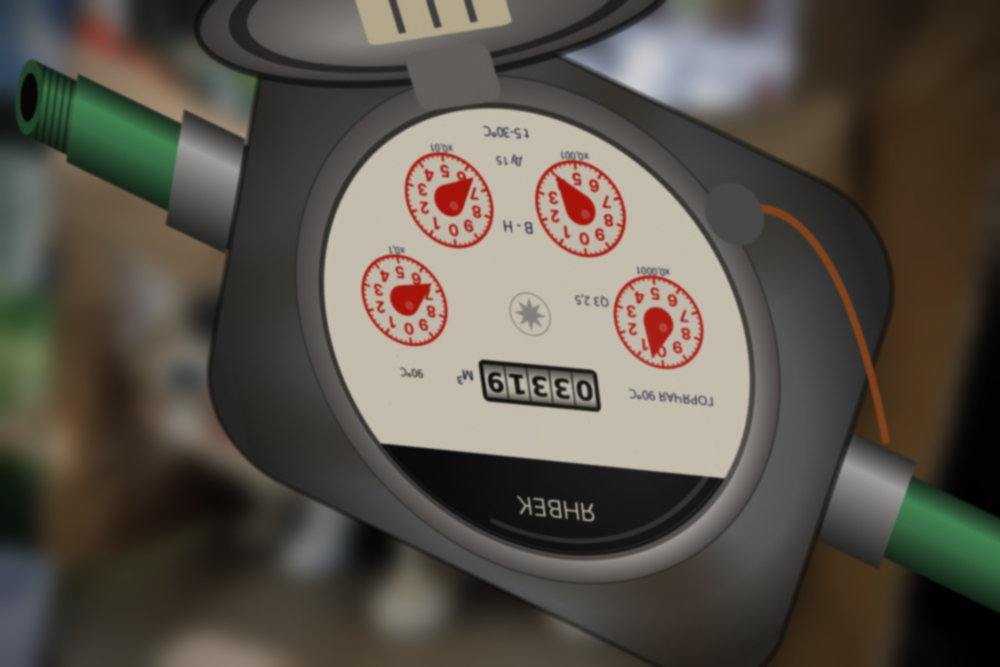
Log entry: 3319.6640 m³
